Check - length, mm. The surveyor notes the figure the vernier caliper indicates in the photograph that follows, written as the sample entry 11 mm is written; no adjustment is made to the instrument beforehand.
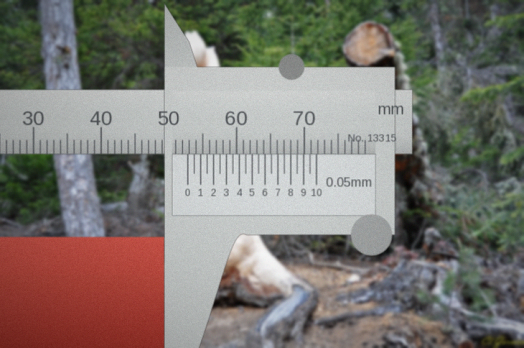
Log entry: 52.8 mm
